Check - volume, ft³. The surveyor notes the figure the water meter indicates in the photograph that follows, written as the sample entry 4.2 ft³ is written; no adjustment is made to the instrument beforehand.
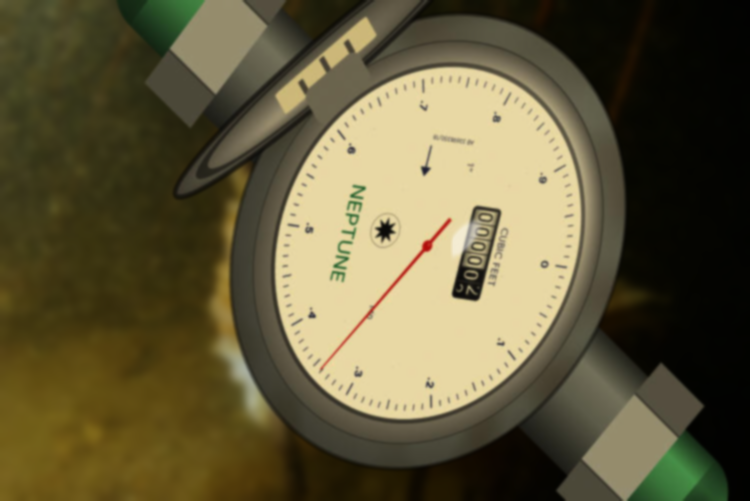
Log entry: 2.34 ft³
